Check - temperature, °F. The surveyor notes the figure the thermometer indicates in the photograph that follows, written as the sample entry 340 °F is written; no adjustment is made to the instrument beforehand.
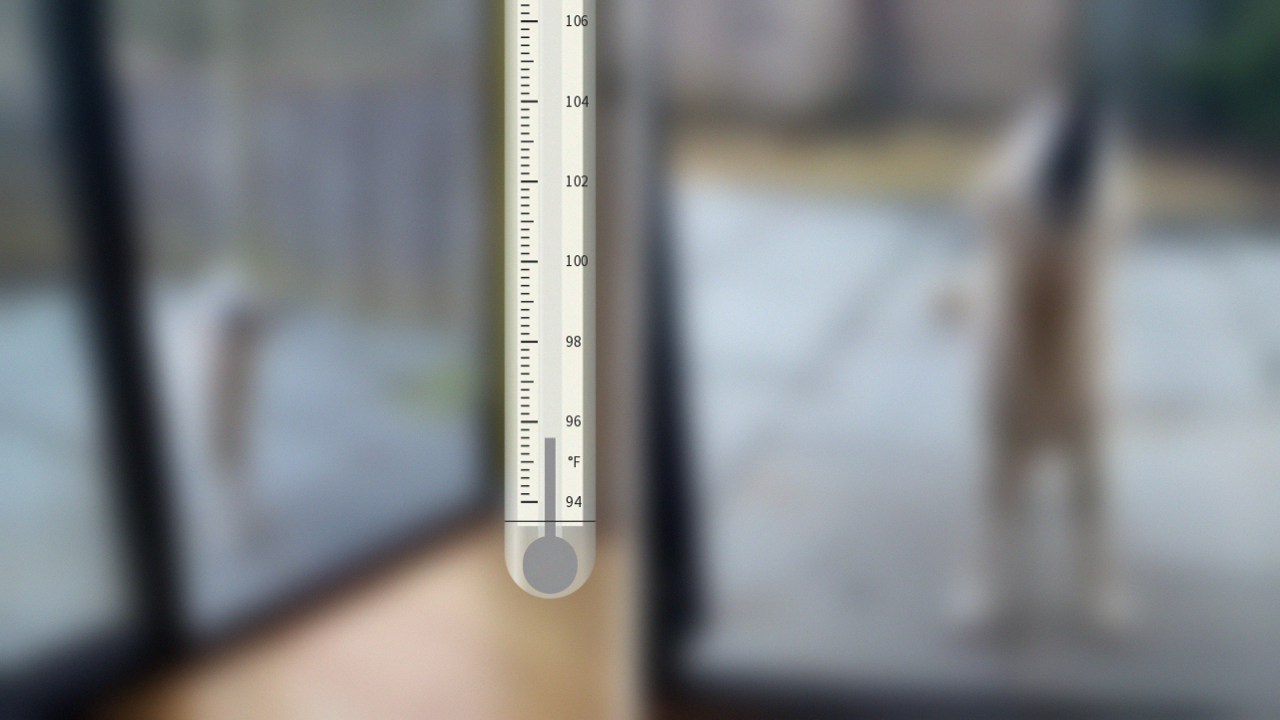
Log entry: 95.6 °F
